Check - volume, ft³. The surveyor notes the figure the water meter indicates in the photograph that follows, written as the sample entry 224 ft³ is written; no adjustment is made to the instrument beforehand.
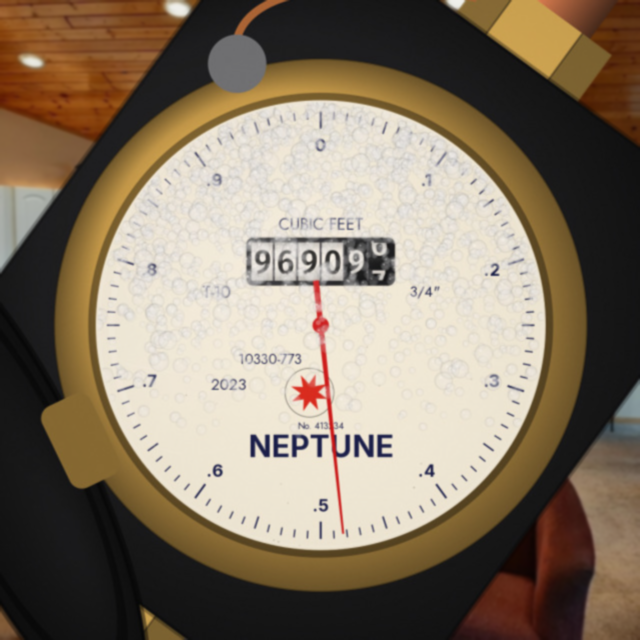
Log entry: 969096.48 ft³
